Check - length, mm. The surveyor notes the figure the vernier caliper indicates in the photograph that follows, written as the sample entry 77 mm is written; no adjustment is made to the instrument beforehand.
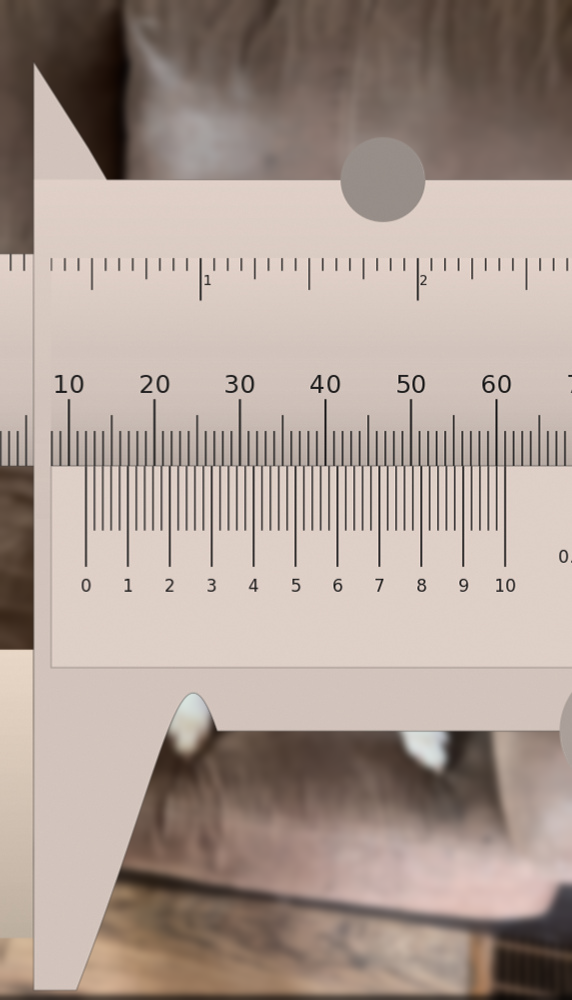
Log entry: 12.0 mm
